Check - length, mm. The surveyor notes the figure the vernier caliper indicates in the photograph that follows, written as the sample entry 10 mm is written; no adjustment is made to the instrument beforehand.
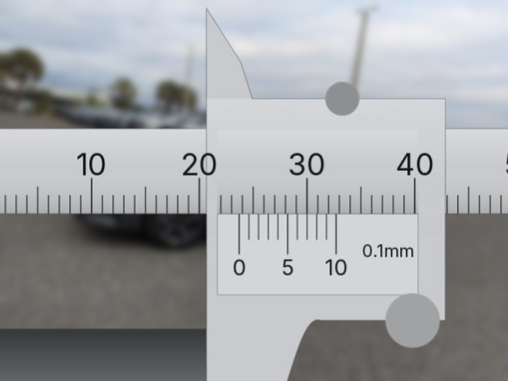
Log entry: 23.7 mm
